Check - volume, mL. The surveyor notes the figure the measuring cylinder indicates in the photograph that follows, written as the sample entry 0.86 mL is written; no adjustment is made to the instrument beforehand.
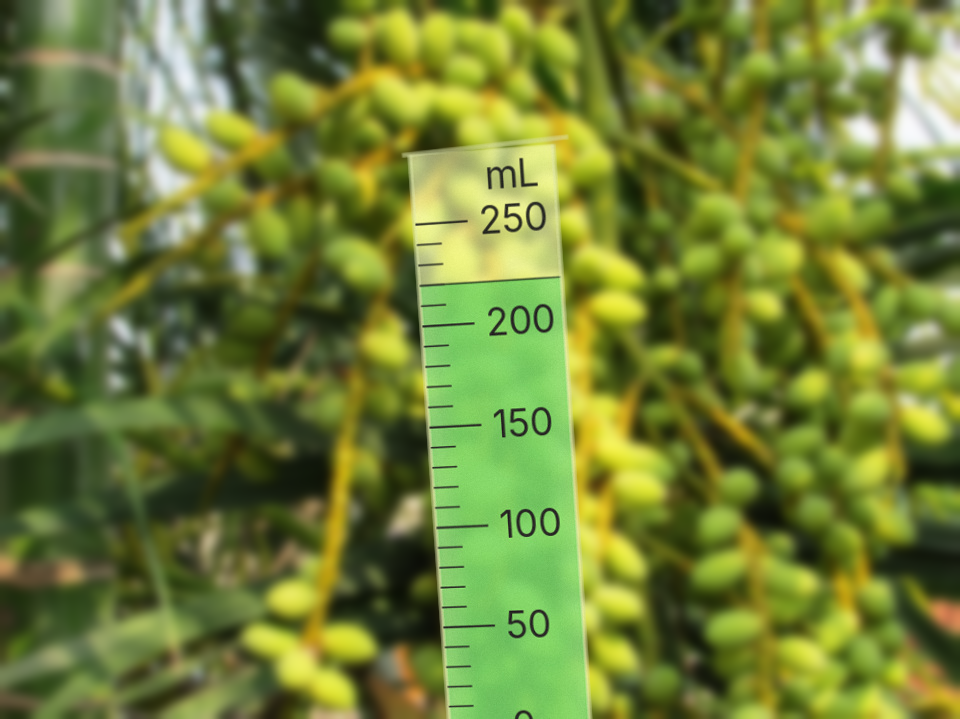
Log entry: 220 mL
